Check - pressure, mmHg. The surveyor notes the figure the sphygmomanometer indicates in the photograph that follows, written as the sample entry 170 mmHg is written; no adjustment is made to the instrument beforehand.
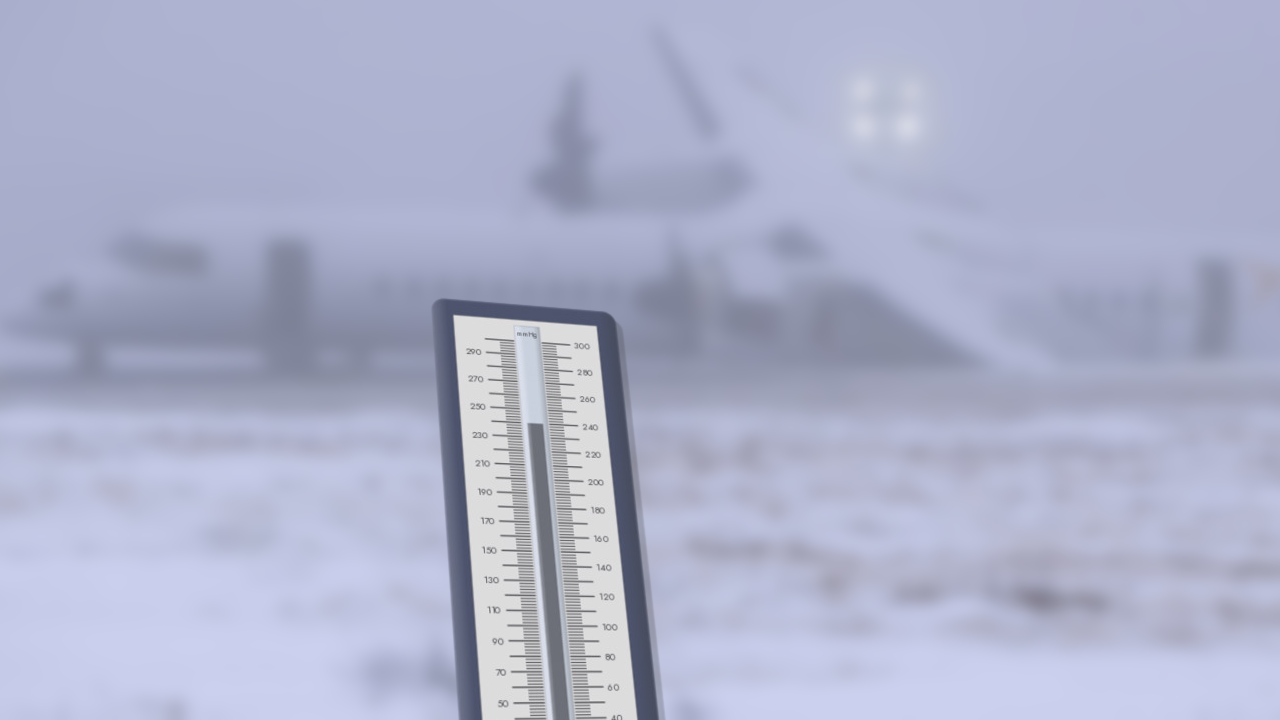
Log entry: 240 mmHg
